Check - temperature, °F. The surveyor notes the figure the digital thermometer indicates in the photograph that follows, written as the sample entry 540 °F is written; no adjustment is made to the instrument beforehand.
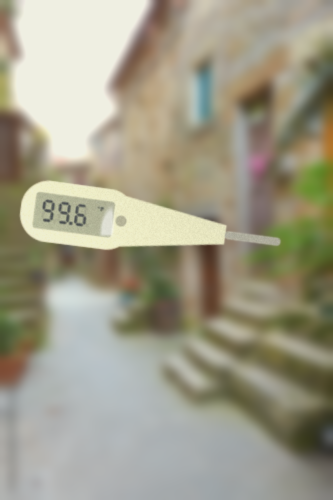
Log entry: 99.6 °F
